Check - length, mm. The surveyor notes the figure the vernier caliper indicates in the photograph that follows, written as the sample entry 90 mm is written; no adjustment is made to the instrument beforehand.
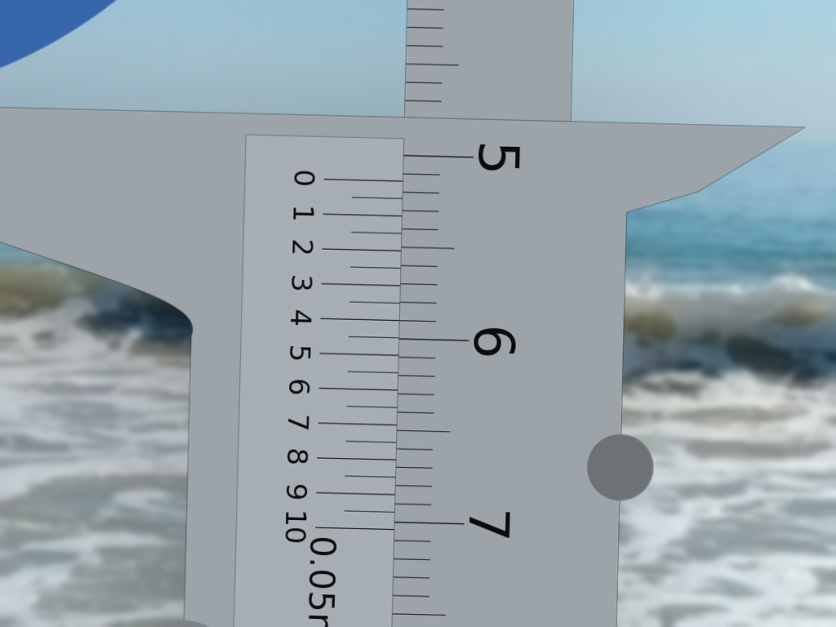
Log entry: 51.4 mm
